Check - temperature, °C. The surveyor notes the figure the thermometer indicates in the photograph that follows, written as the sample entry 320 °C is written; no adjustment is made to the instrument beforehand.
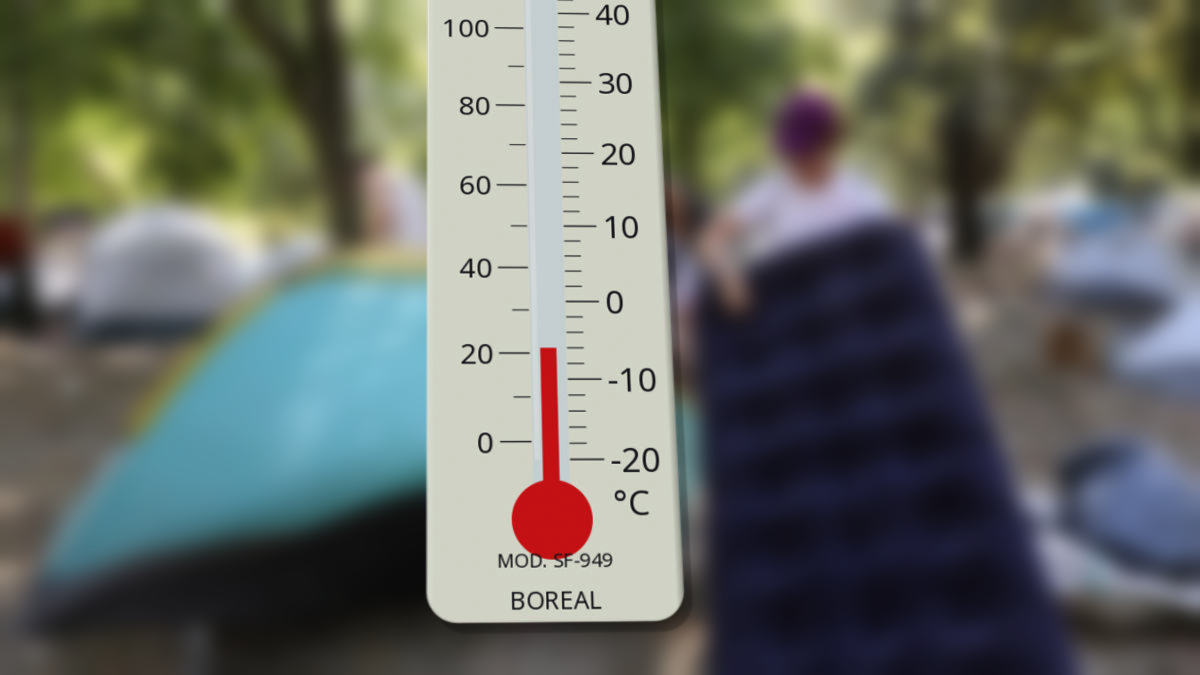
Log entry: -6 °C
